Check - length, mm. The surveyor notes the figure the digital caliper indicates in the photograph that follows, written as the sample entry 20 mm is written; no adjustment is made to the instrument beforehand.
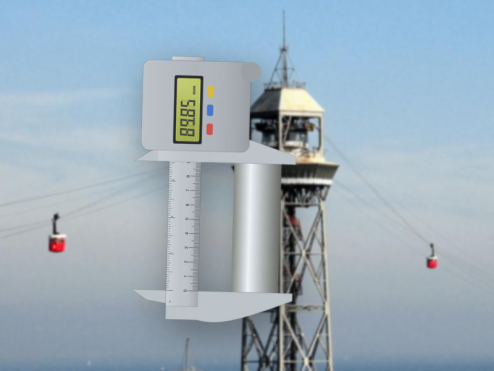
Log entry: 89.85 mm
